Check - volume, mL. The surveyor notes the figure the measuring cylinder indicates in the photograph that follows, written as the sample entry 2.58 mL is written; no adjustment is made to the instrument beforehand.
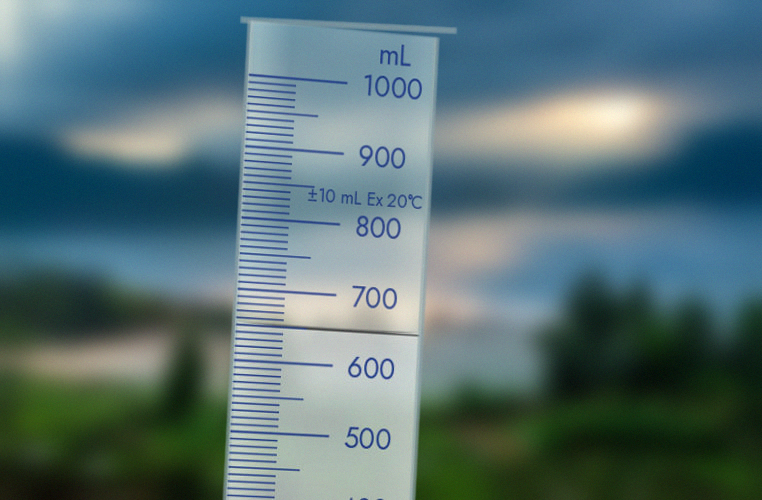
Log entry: 650 mL
